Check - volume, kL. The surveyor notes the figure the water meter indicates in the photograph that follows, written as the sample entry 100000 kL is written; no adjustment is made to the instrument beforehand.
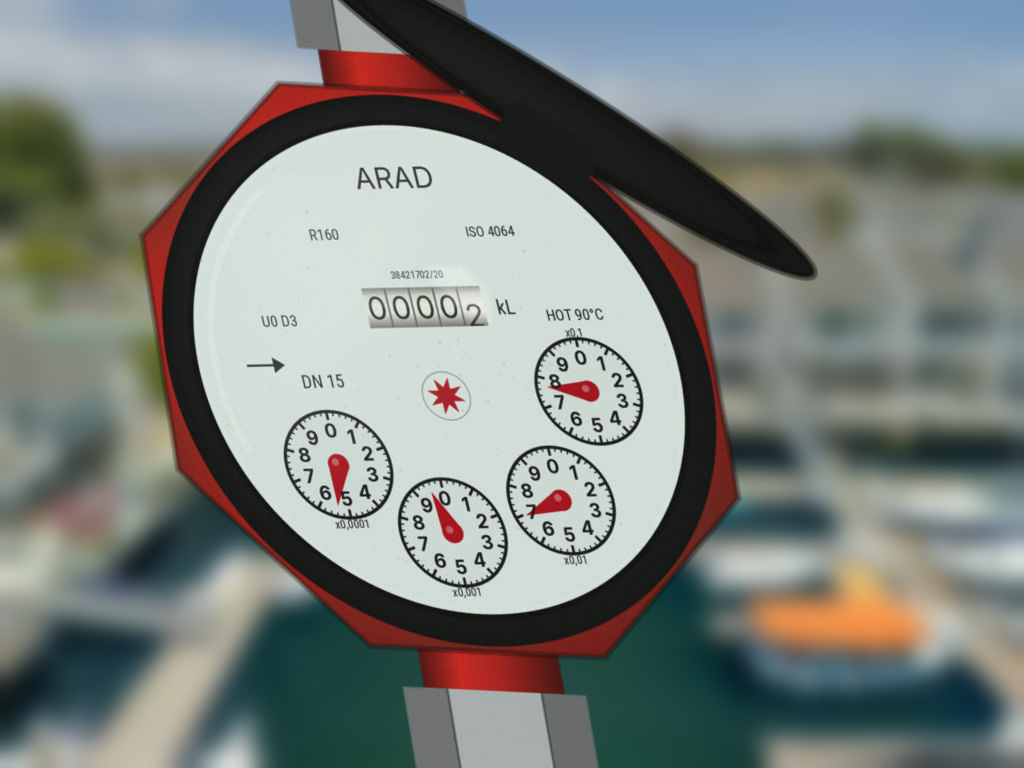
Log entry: 1.7695 kL
